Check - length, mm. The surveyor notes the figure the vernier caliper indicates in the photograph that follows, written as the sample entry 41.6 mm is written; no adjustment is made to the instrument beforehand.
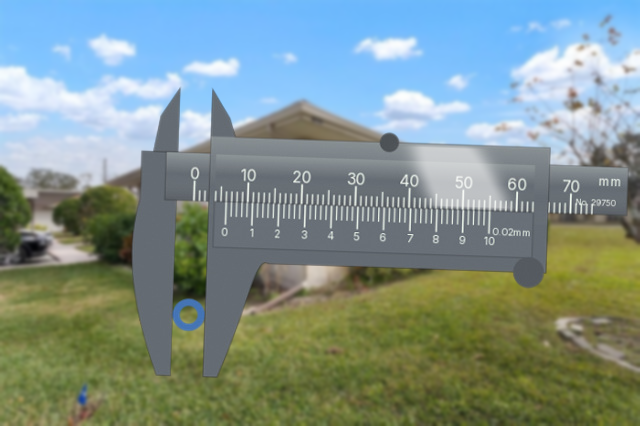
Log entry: 6.0 mm
